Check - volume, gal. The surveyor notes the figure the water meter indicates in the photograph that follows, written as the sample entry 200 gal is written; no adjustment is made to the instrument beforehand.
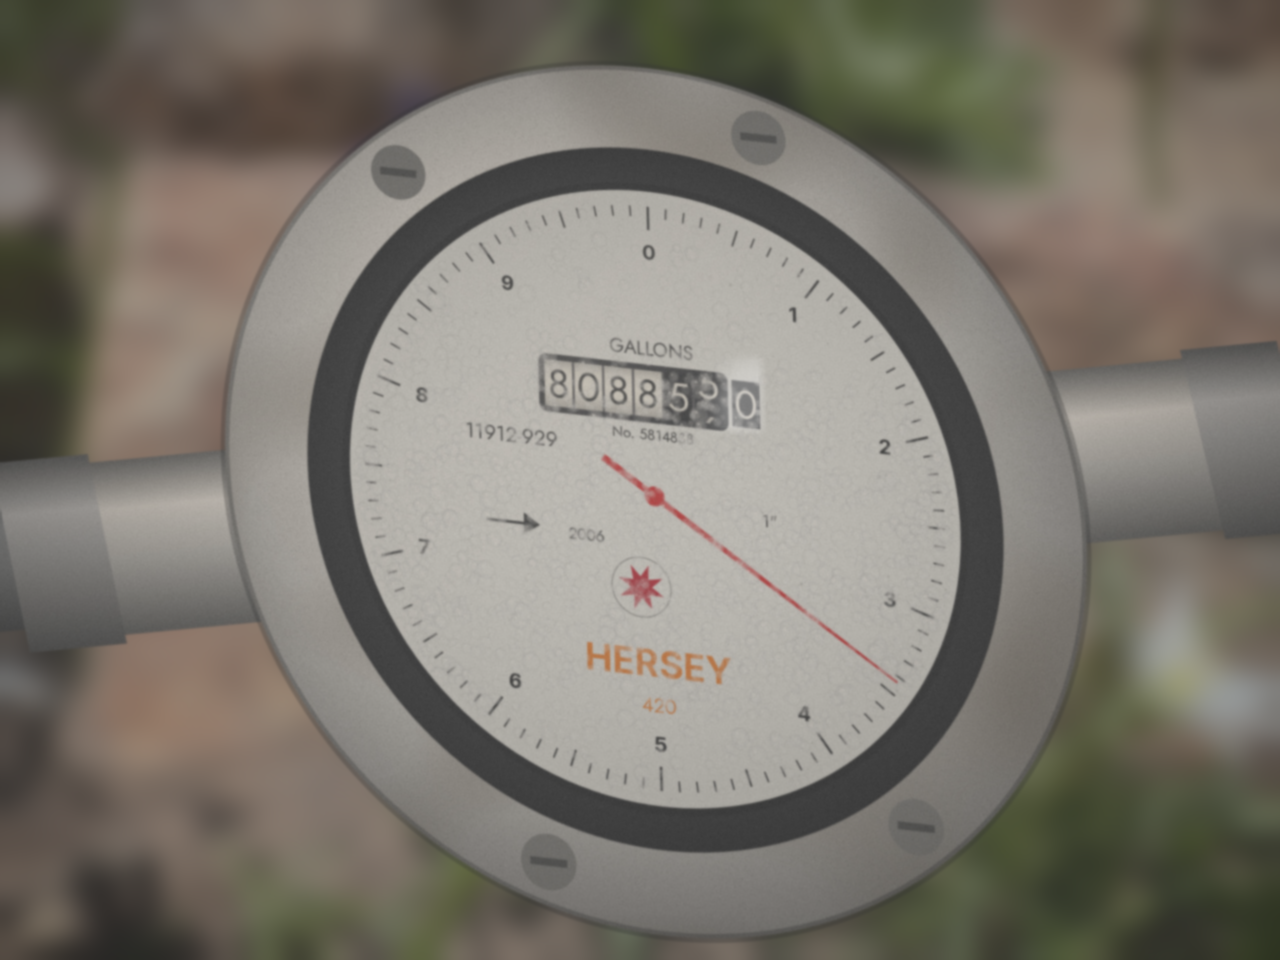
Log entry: 8088553.4 gal
